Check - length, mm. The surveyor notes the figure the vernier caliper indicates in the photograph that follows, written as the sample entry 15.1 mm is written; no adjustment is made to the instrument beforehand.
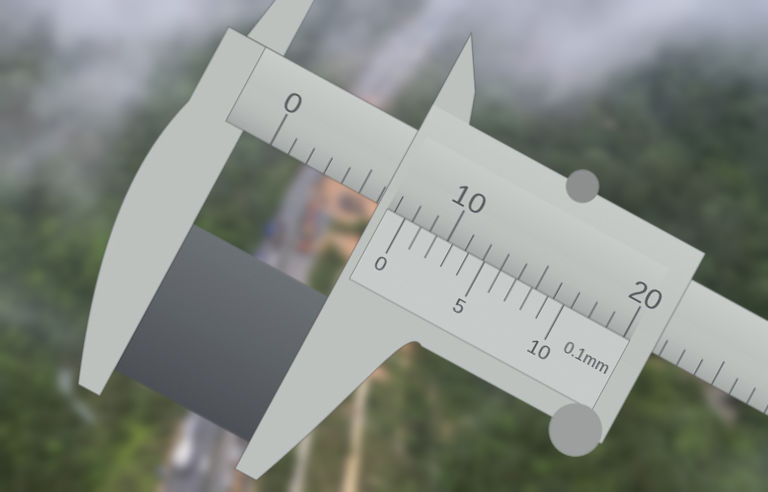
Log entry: 7.6 mm
